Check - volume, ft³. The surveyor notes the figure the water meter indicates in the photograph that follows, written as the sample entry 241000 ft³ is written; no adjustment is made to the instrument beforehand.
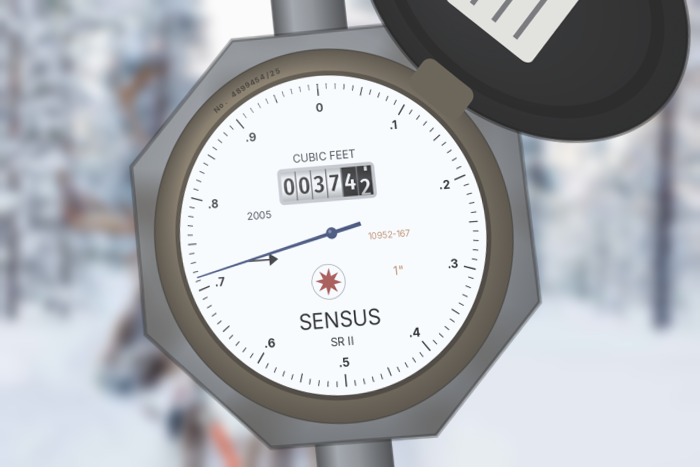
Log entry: 3741.71 ft³
